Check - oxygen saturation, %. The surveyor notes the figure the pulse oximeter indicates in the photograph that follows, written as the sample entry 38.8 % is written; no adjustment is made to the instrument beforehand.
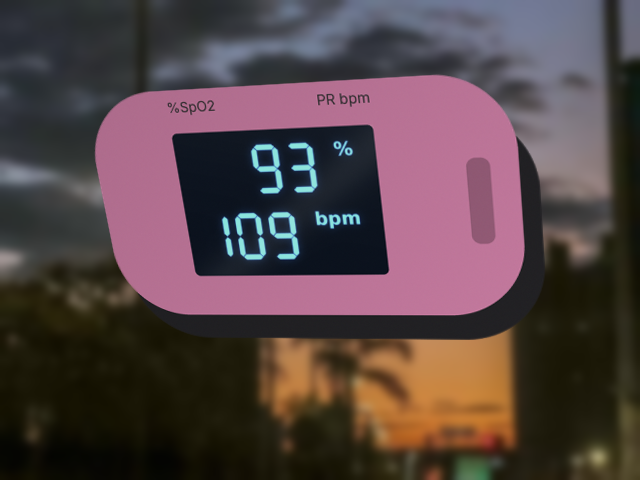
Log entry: 93 %
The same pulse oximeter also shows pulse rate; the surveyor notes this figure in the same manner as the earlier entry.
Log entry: 109 bpm
